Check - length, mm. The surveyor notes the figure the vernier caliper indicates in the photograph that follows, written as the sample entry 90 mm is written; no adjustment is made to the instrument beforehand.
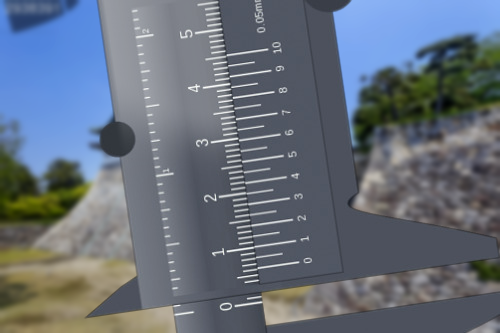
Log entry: 6.2 mm
